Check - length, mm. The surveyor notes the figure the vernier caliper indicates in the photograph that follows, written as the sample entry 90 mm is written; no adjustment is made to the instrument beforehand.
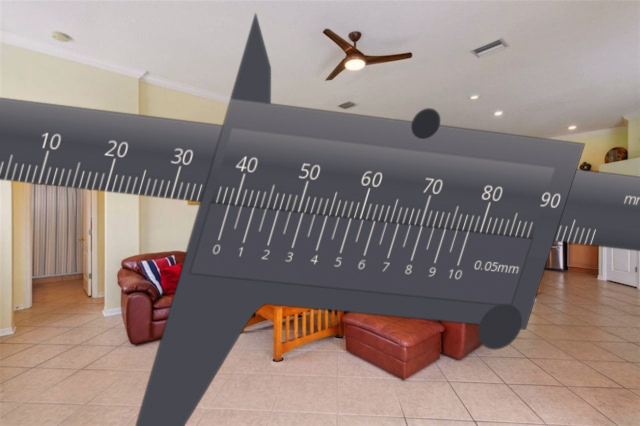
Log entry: 39.0 mm
